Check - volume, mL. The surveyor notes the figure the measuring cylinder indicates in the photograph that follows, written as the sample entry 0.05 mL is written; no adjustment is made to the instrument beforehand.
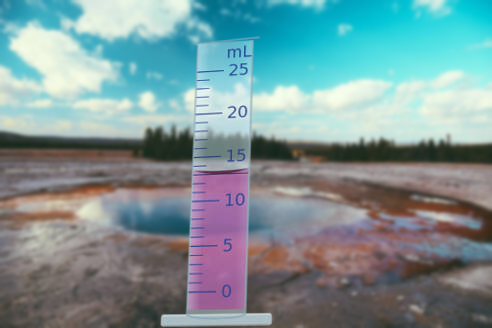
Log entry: 13 mL
